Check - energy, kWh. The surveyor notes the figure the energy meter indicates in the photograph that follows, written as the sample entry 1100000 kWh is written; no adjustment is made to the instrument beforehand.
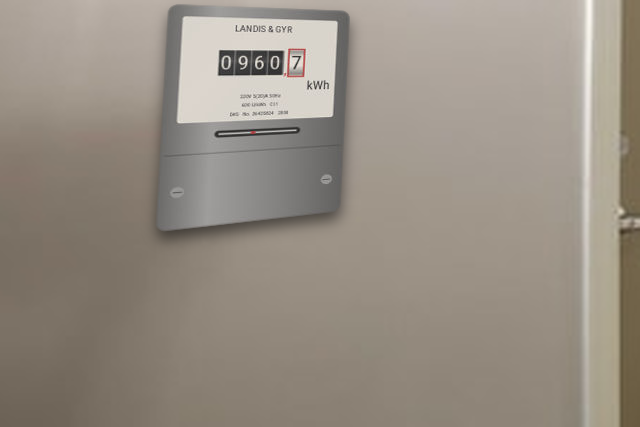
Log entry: 960.7 kWh
